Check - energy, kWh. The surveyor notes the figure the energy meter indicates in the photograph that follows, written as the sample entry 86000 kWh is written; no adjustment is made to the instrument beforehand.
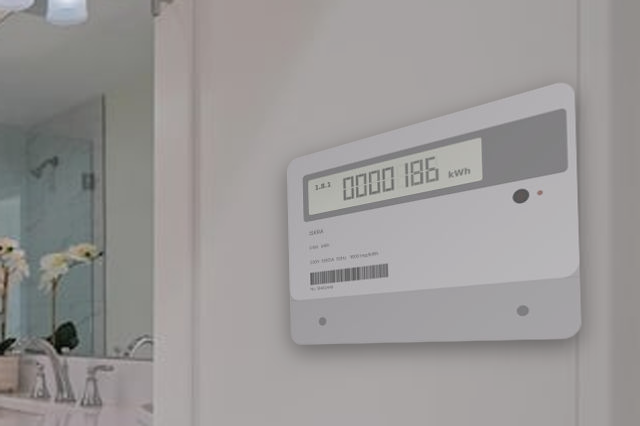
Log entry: 186 kWh
